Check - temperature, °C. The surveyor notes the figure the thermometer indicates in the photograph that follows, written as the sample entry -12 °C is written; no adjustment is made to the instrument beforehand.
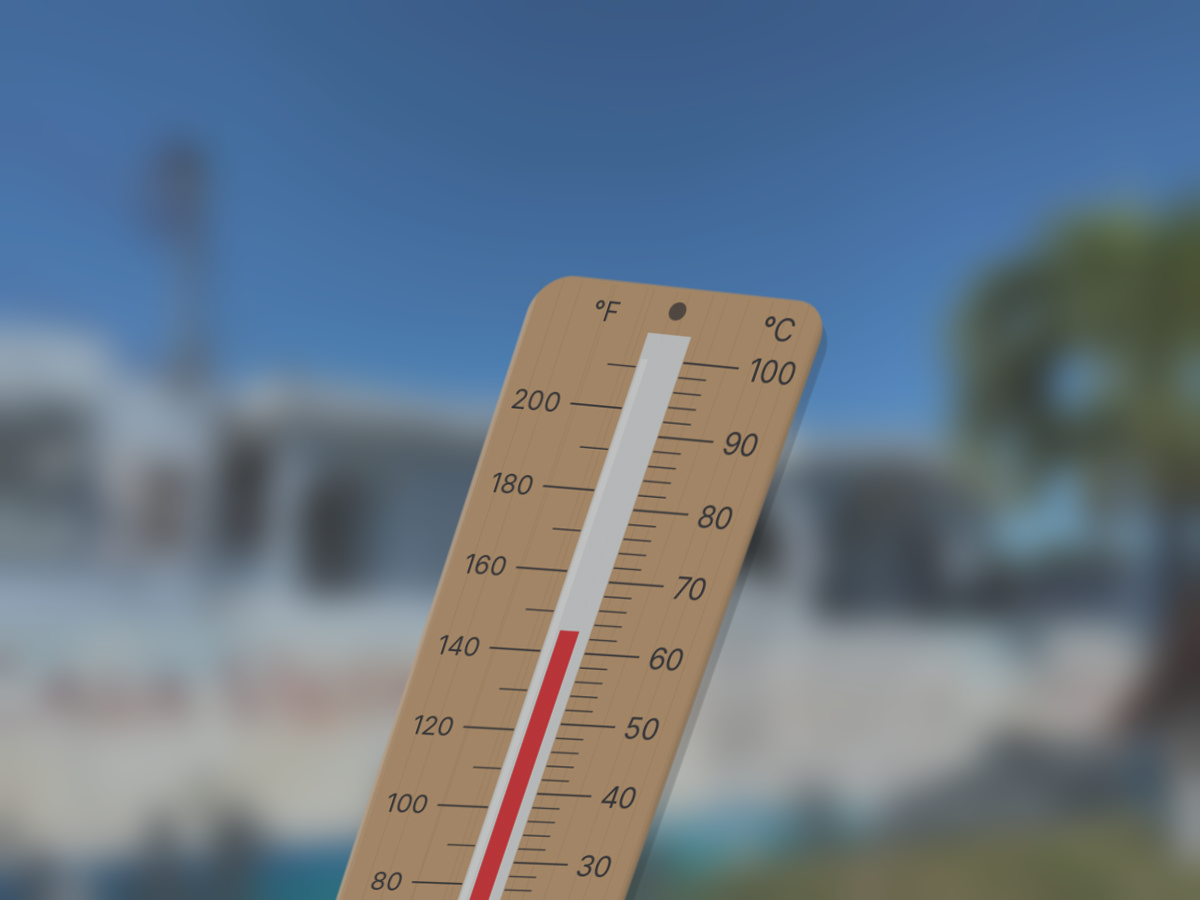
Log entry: 63 °C
